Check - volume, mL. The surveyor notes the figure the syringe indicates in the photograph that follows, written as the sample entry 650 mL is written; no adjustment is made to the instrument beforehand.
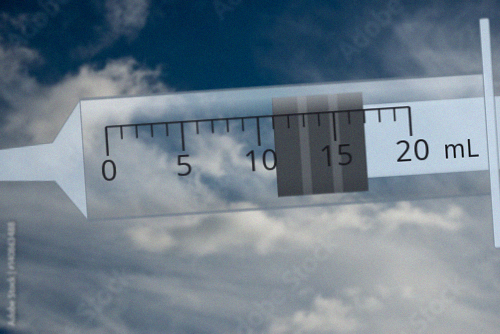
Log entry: 11 mL
